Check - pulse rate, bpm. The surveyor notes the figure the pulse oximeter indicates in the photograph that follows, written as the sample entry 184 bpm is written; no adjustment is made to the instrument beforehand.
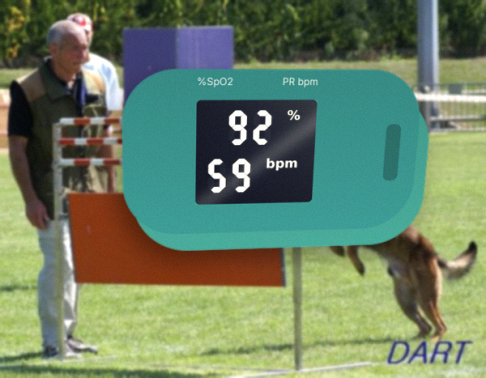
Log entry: 59 bpm
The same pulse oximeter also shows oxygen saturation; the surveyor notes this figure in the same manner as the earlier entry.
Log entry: 92 %
